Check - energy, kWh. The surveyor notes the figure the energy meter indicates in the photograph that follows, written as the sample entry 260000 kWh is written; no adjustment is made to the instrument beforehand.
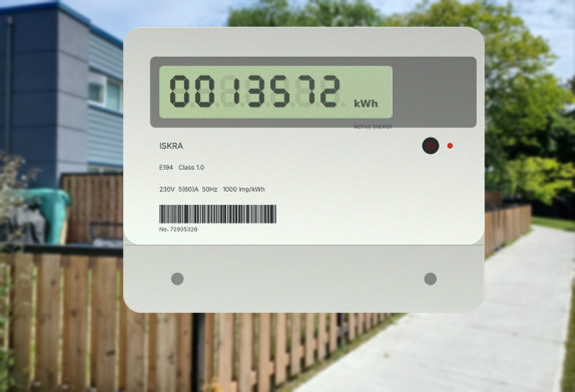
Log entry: 13572 kWh
